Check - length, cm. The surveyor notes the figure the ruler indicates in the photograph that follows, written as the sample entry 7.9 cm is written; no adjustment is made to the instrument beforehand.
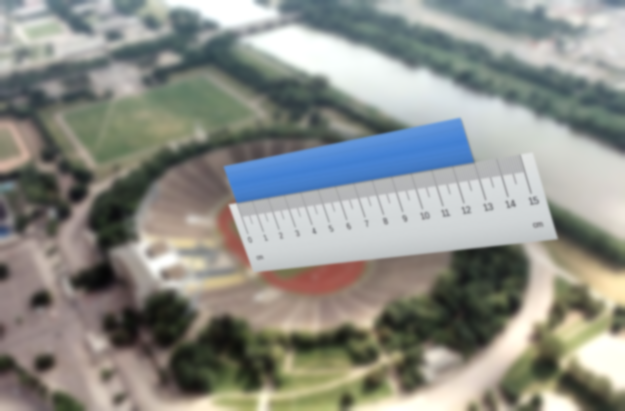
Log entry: 13 cm
